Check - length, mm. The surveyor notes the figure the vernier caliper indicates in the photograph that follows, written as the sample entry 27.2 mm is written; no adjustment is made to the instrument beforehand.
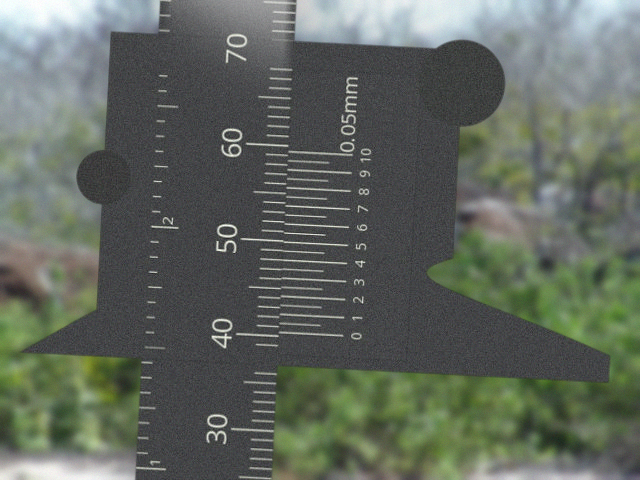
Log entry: 40.4 mm
